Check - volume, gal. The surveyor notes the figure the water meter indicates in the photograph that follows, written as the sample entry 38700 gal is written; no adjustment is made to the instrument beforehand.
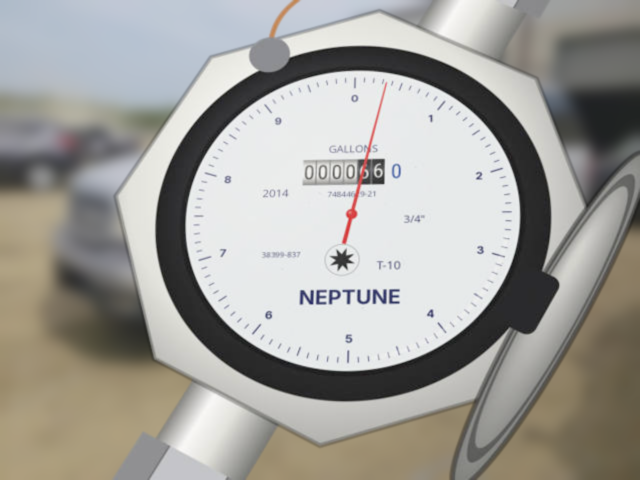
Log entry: 660.3 gal
